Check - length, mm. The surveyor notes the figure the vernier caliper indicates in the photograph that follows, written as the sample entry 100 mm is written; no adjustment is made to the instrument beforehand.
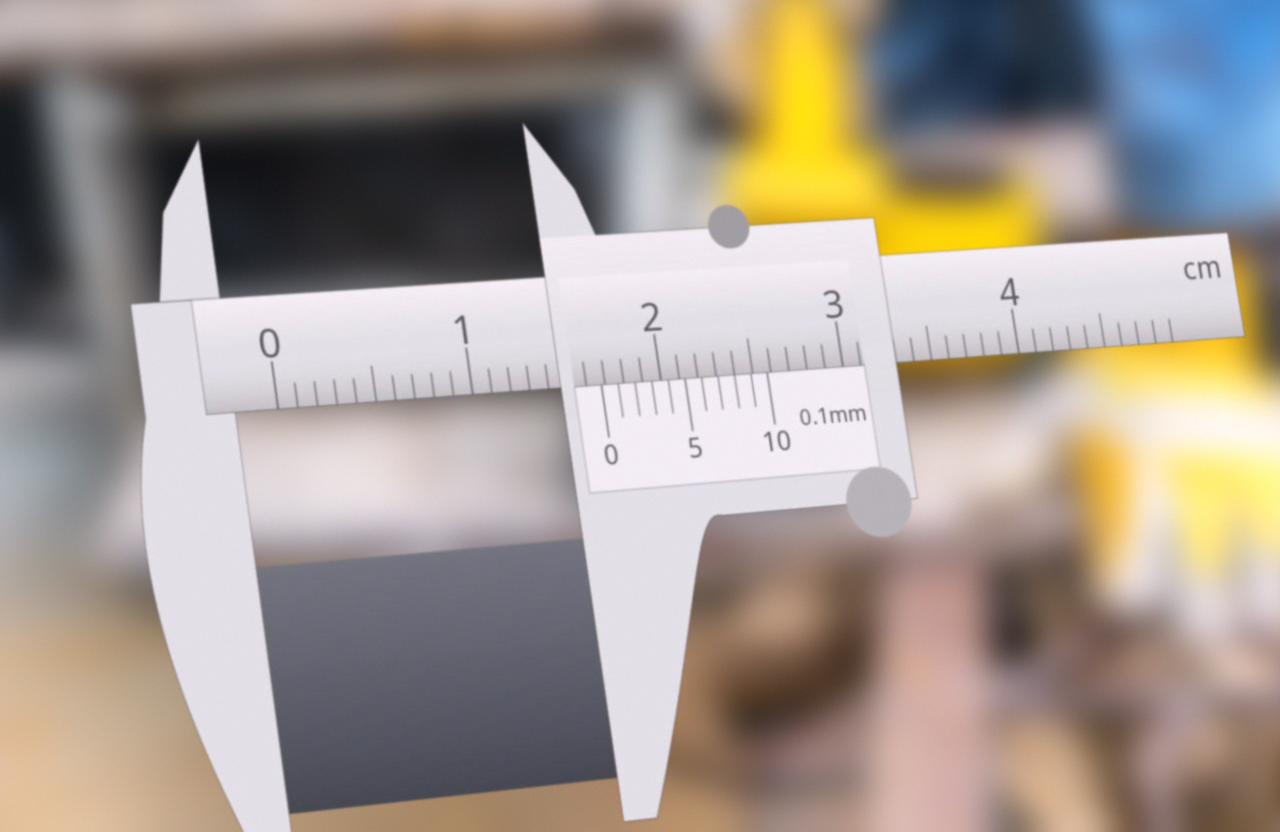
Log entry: 16.8 mm
